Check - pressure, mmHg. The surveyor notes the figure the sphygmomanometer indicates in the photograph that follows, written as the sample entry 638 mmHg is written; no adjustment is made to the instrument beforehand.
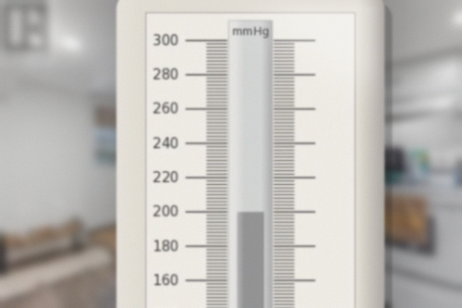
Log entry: 200 mmHg
